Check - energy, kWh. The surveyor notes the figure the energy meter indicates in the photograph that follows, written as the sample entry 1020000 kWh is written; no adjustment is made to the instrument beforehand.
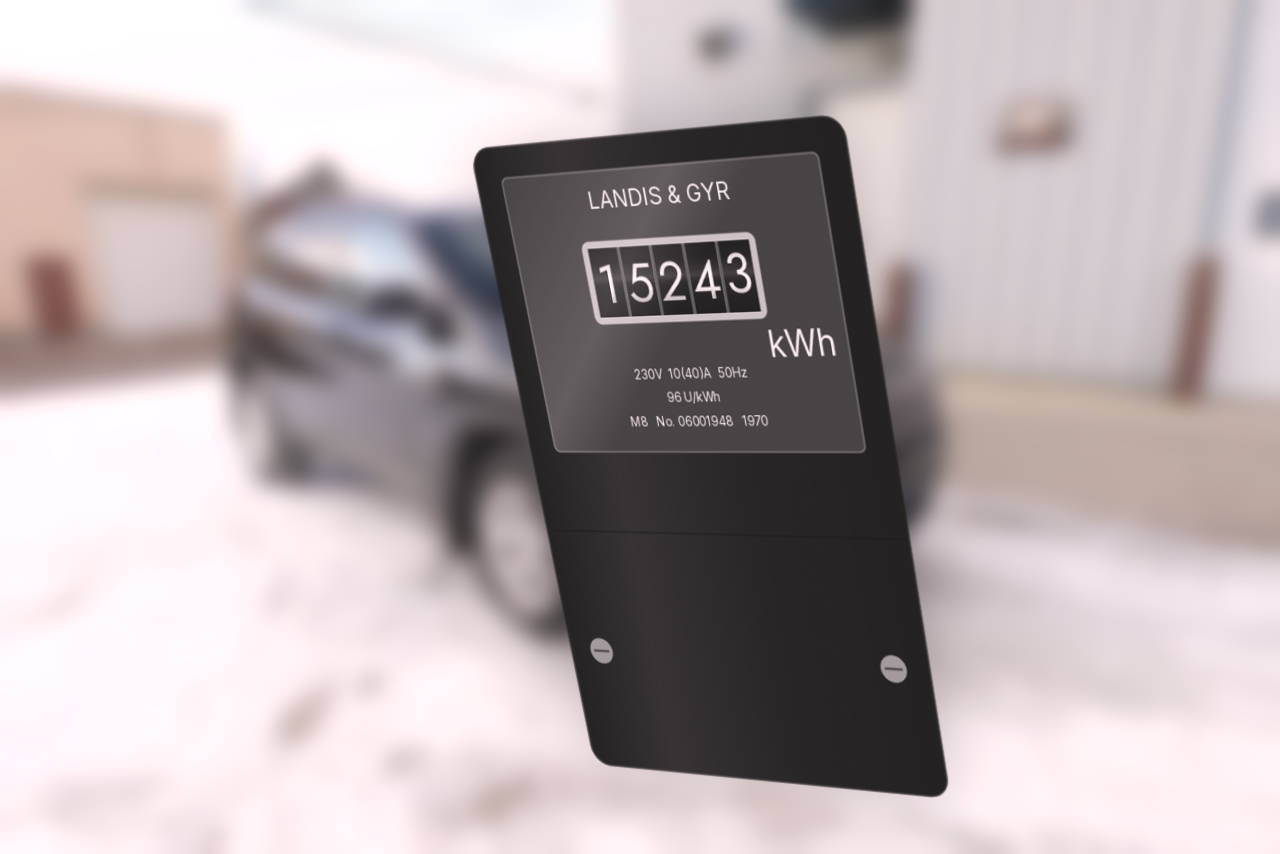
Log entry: 15243 kWh
